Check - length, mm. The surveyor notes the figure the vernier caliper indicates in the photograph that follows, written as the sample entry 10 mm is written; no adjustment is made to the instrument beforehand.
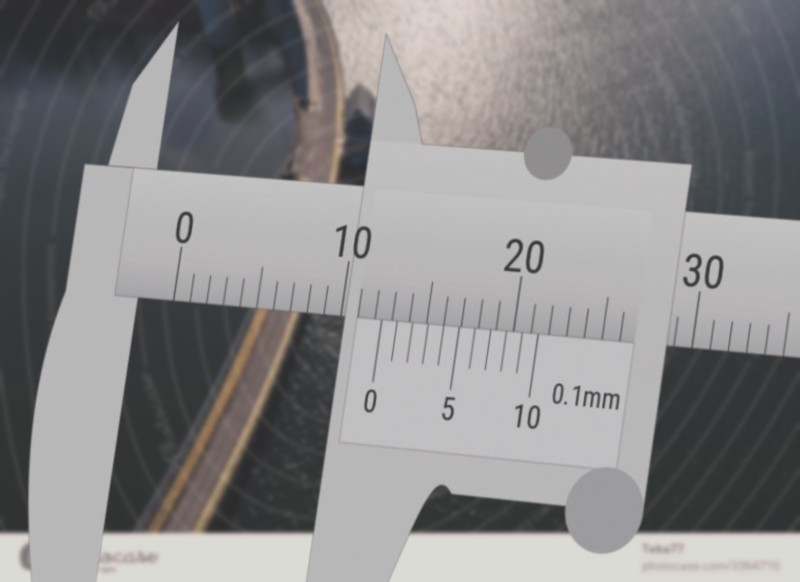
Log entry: 12.4 mm
